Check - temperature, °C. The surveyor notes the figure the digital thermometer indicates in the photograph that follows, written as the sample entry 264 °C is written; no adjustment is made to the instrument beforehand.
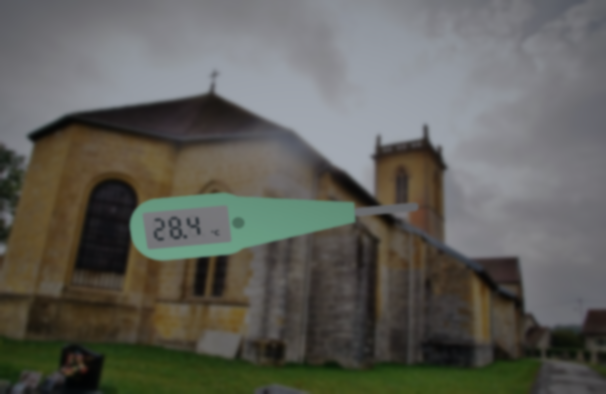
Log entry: 28.4 °C
